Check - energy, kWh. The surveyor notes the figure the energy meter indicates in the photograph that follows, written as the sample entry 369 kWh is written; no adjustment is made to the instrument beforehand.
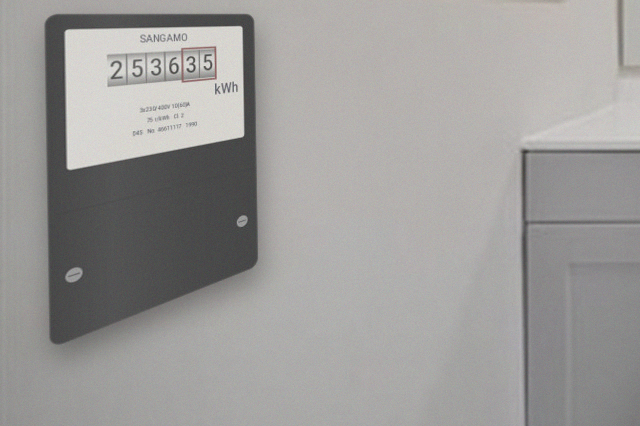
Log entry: 2536.35 kWh
